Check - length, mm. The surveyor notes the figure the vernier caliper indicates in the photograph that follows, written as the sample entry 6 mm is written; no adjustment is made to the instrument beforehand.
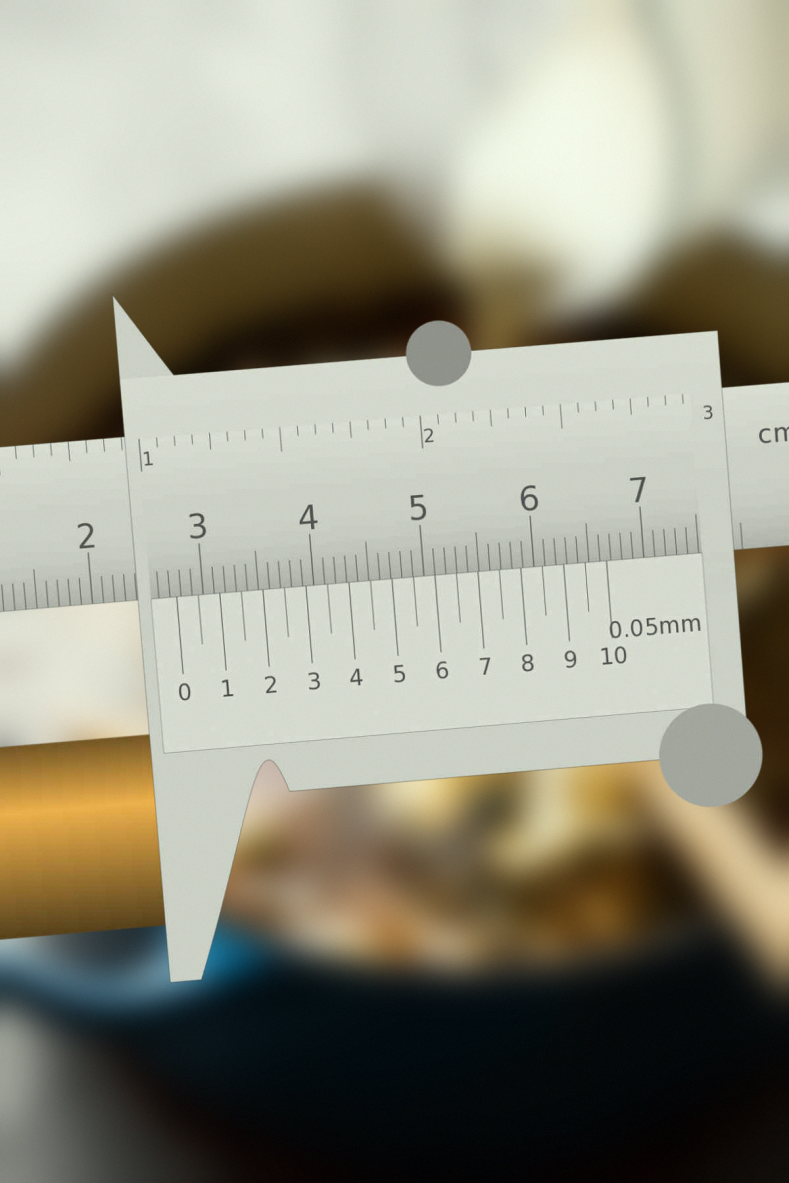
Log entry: 27.6 mm
